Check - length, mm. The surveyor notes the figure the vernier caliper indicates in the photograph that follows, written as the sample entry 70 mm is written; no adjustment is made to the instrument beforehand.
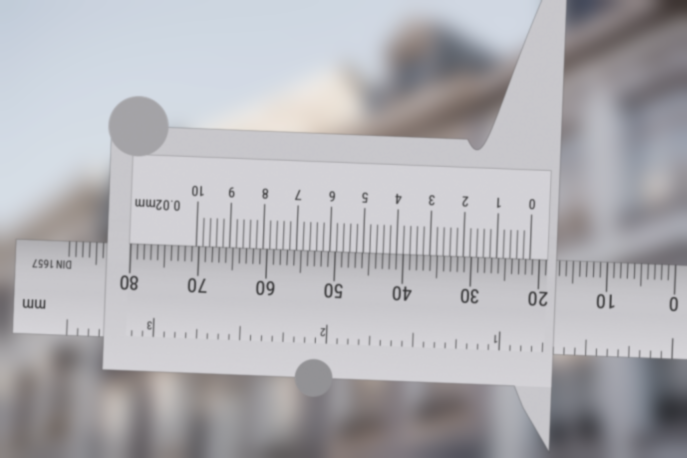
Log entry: 21.4 mm
